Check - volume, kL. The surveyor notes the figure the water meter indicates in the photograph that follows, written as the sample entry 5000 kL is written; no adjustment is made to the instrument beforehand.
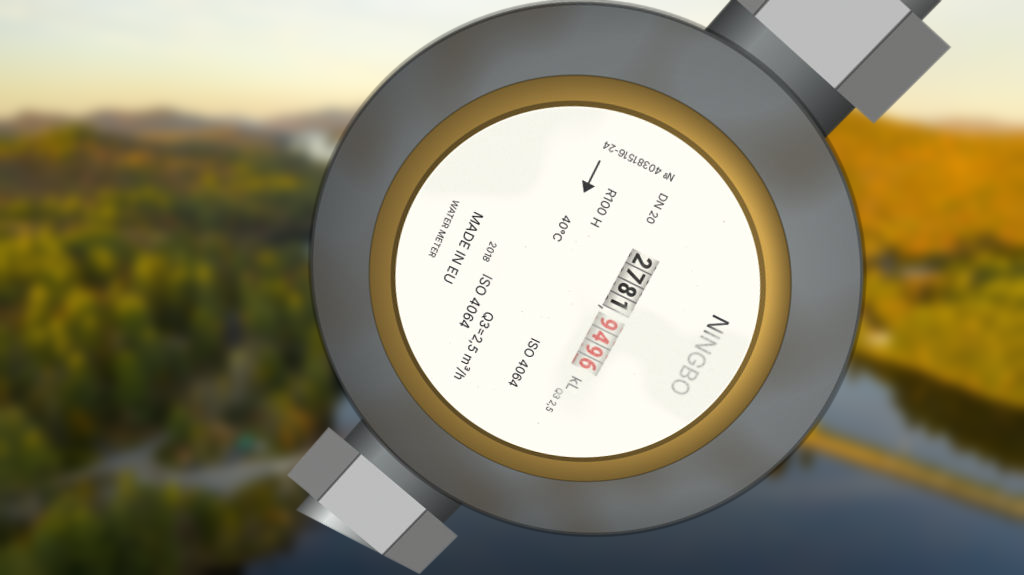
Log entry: 2781.9496 kL
